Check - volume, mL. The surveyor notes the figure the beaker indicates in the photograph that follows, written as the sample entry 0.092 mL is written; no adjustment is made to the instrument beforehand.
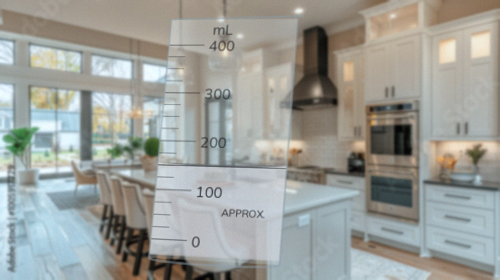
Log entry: 150 mL
